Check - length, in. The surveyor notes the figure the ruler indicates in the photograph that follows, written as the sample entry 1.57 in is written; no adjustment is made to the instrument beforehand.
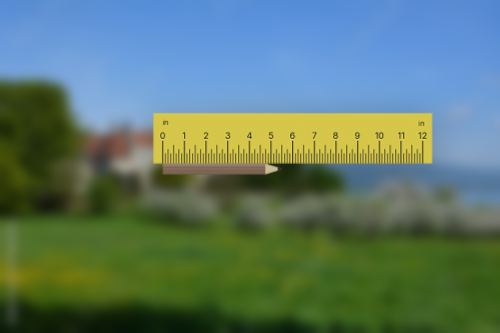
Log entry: 5.5 in
